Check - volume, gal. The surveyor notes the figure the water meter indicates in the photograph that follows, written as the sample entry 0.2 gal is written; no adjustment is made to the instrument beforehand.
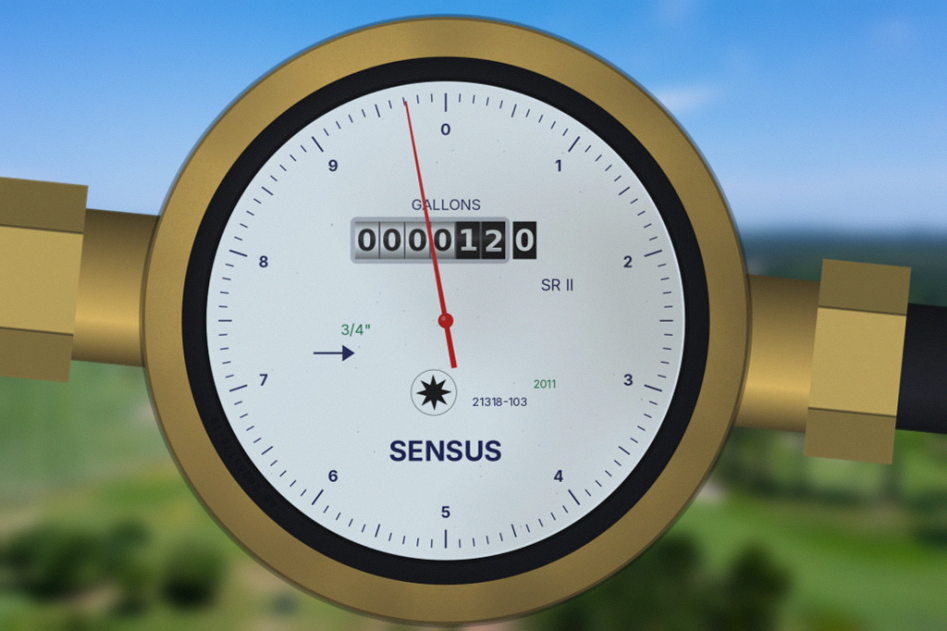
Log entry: 119.7 gal
